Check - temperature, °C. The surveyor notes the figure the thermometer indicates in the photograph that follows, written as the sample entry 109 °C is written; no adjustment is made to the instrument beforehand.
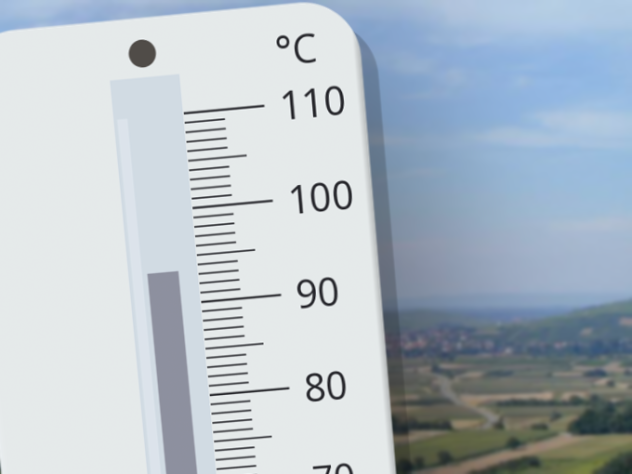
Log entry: 93.5 °C
